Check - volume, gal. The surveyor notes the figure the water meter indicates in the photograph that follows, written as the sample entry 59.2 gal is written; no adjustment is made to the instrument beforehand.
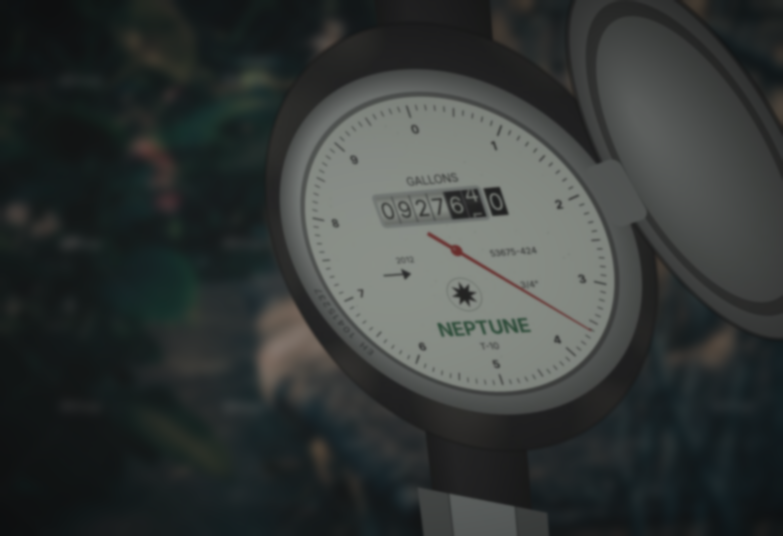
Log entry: 927643.6 gal
